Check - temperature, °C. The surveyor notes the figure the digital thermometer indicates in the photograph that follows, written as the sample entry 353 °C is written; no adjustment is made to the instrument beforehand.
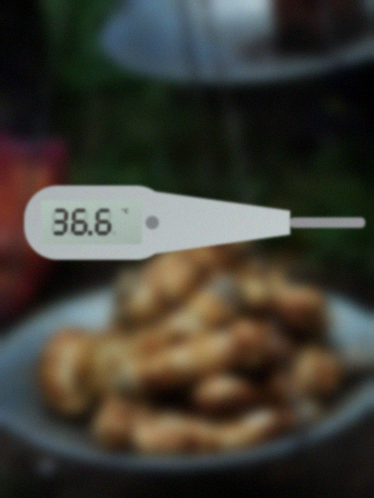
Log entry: 36.6 °C
